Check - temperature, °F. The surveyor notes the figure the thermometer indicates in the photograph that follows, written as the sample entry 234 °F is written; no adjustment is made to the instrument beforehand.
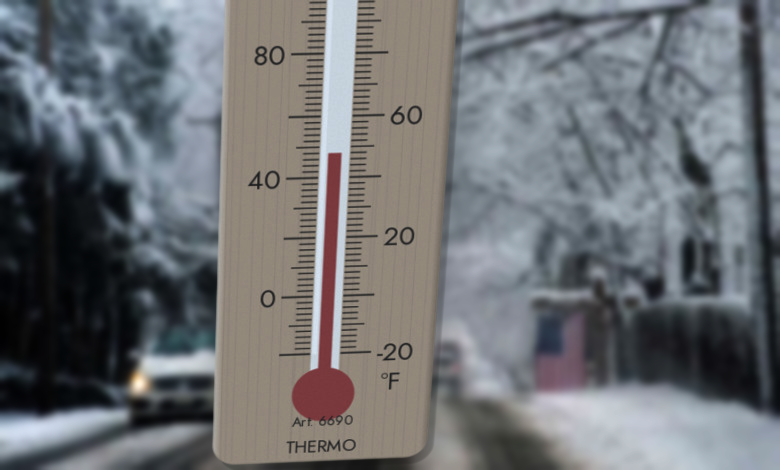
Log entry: 48 °F
